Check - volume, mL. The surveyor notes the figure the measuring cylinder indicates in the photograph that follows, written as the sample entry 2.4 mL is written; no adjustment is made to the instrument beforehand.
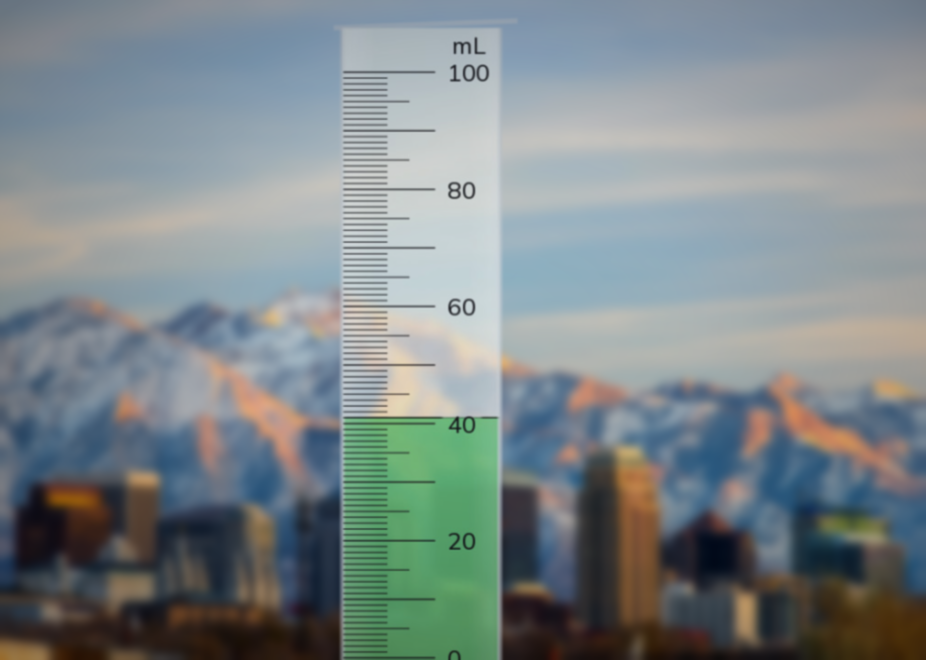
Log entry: 41 mL
